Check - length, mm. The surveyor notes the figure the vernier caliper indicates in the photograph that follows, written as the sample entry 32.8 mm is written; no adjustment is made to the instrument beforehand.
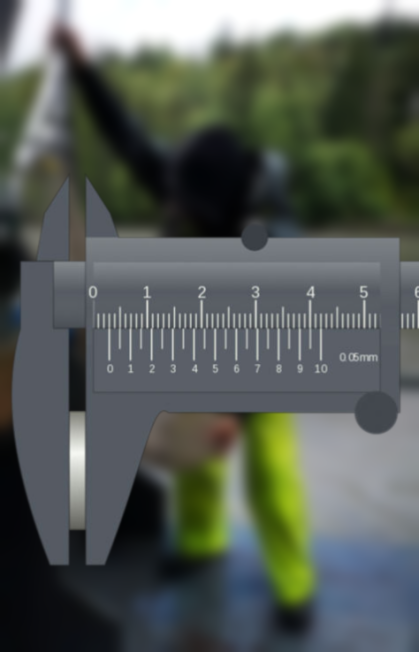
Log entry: 3.0 mm
